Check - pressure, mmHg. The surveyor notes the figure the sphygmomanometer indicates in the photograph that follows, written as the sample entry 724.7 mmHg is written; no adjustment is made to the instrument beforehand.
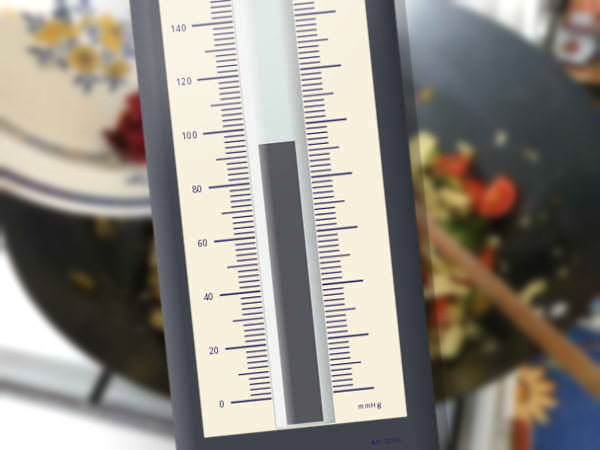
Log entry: 94 mmHg
